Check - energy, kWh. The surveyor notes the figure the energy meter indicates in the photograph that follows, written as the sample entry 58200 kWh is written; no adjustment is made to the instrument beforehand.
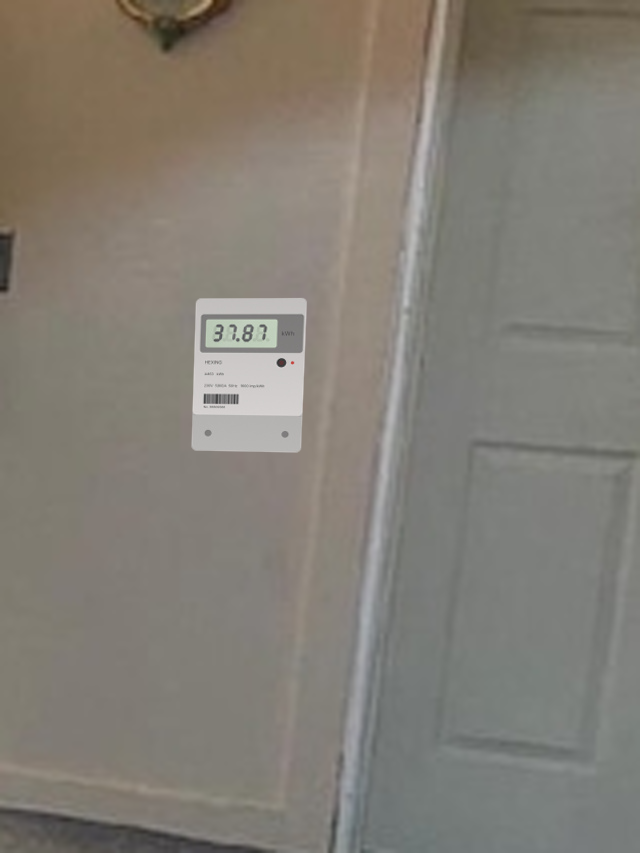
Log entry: 37.87 kWh
